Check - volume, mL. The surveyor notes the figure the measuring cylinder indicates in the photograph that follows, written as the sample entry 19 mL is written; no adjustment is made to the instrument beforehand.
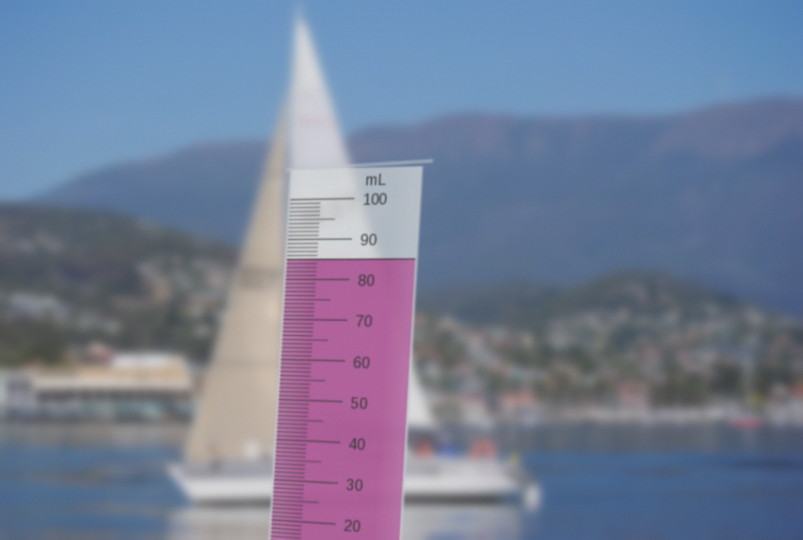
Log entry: 85 mL
